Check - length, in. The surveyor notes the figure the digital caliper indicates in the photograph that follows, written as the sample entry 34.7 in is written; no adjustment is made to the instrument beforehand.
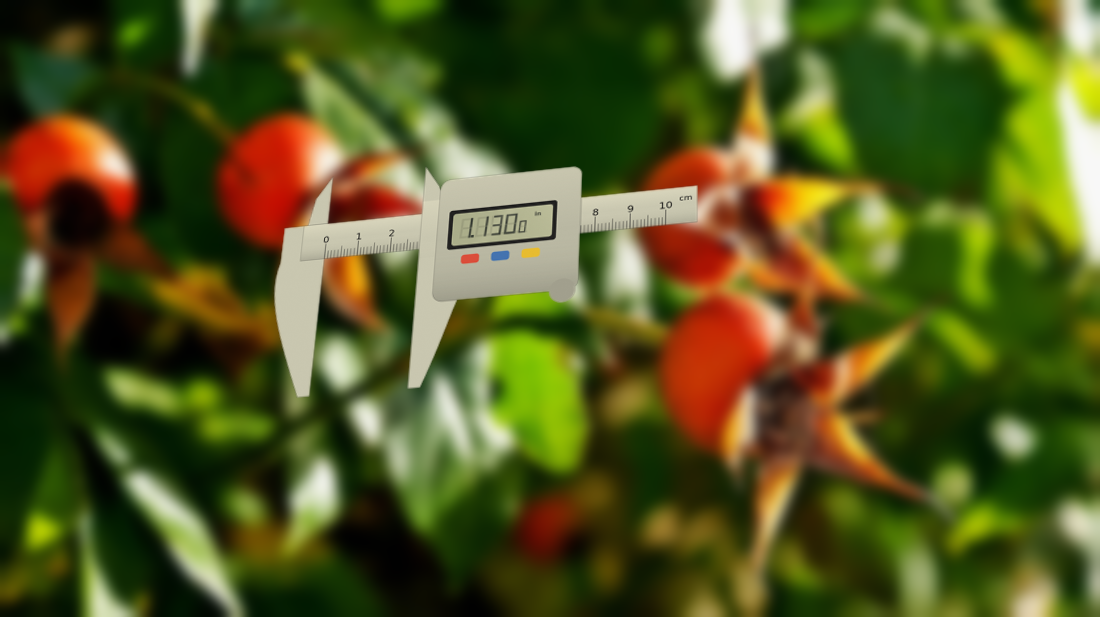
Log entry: 1.1300 in
